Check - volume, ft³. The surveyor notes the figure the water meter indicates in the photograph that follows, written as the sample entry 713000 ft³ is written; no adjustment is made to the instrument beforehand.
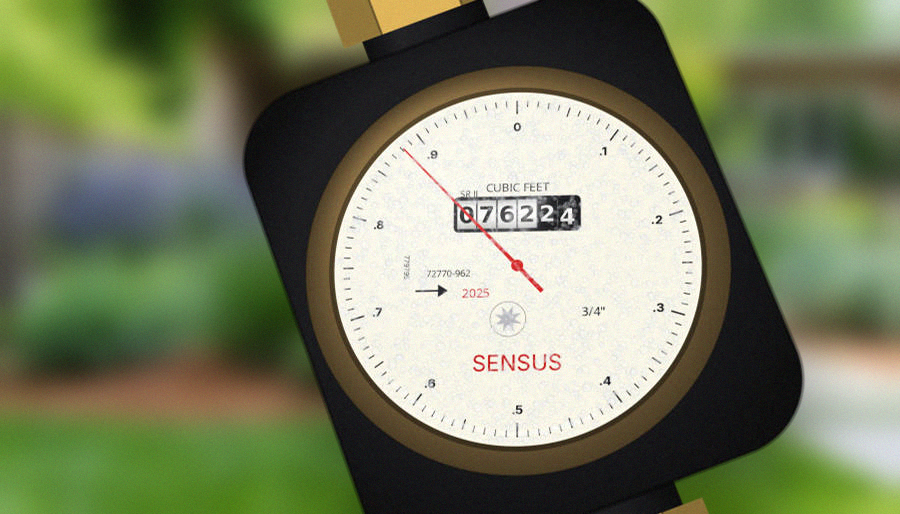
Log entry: 76223.88 ft³
